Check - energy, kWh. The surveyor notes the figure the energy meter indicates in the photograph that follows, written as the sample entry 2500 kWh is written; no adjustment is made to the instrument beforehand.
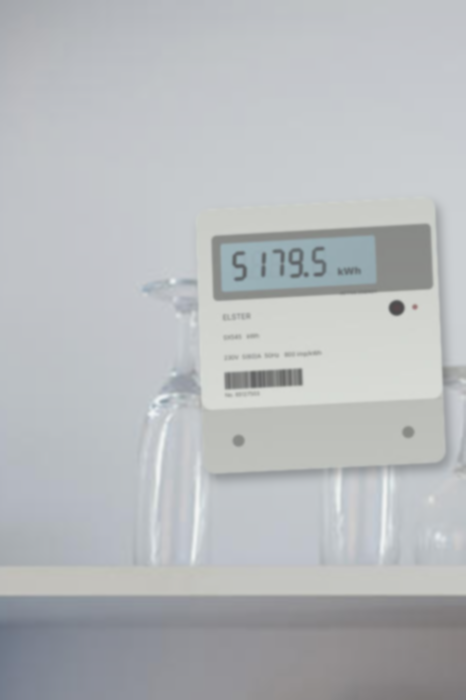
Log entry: 5179.5 kWh
